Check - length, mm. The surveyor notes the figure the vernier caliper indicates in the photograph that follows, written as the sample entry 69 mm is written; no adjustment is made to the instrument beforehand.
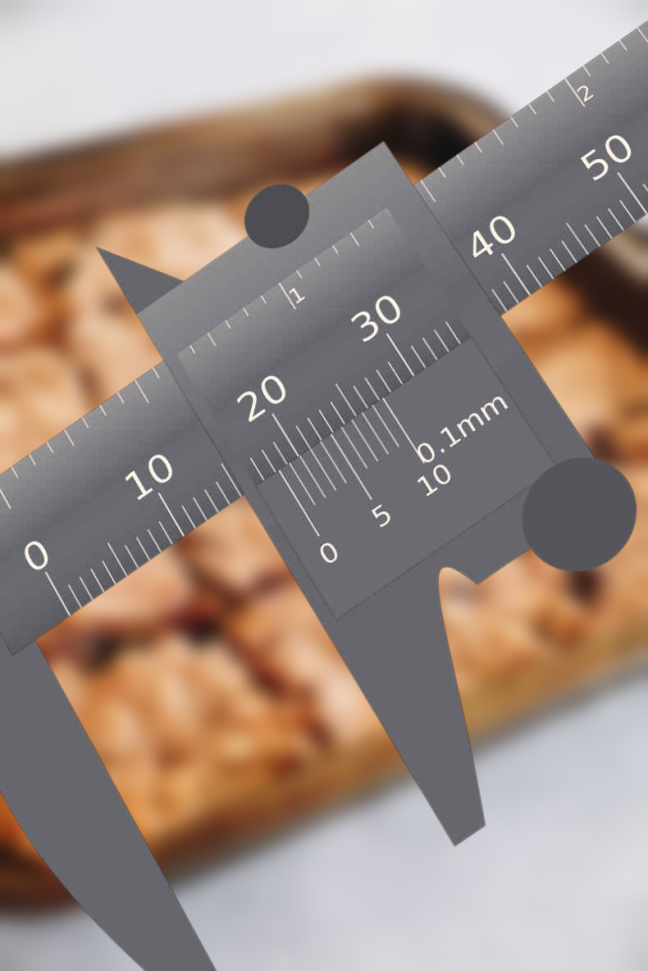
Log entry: 18.3 mm
